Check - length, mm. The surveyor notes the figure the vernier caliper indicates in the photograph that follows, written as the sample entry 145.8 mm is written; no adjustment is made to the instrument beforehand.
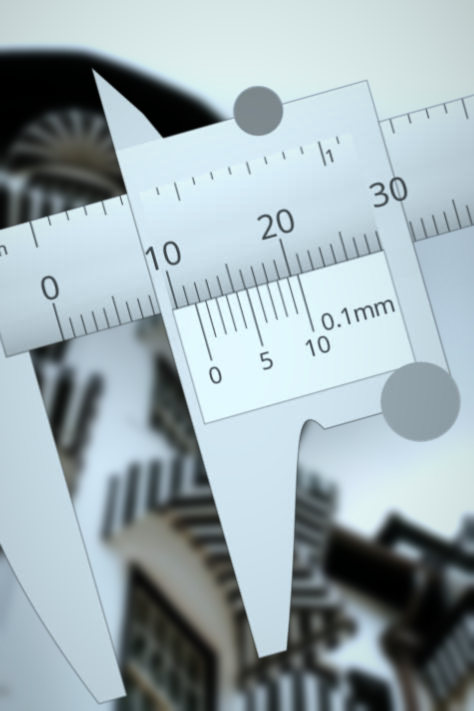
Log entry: 11.6 mm
